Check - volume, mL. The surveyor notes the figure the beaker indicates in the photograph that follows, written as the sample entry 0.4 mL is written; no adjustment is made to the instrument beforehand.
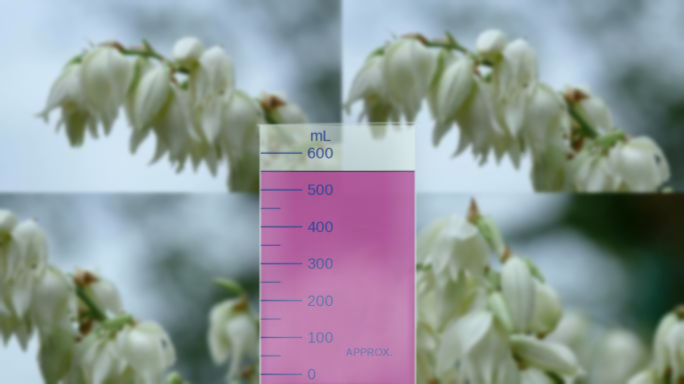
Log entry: 550 mL
